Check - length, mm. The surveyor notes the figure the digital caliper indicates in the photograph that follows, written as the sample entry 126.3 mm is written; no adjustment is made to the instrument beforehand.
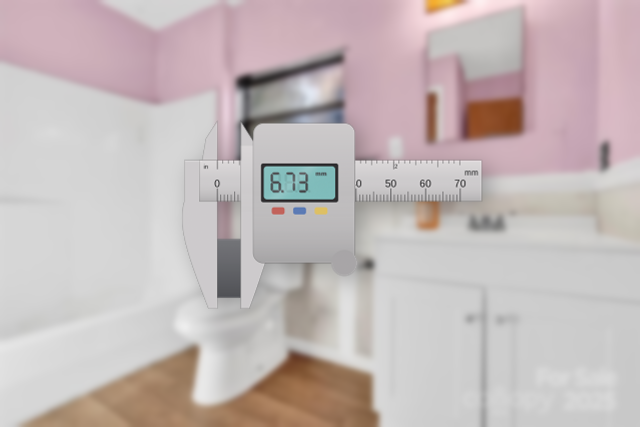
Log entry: 6.73 mm
